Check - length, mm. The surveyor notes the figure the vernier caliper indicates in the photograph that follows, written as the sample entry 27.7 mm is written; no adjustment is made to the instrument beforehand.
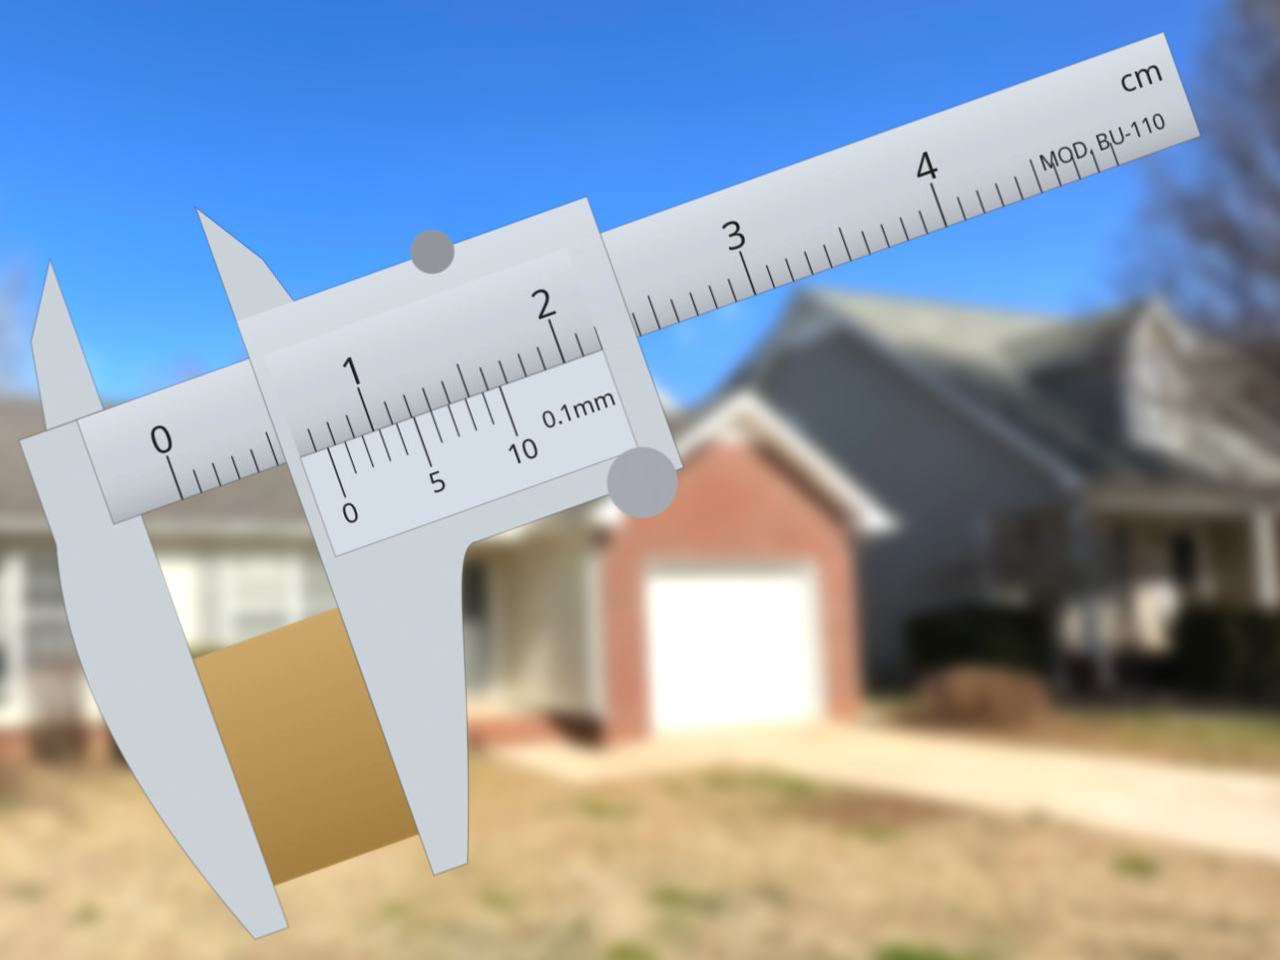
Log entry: 7.6 mm
